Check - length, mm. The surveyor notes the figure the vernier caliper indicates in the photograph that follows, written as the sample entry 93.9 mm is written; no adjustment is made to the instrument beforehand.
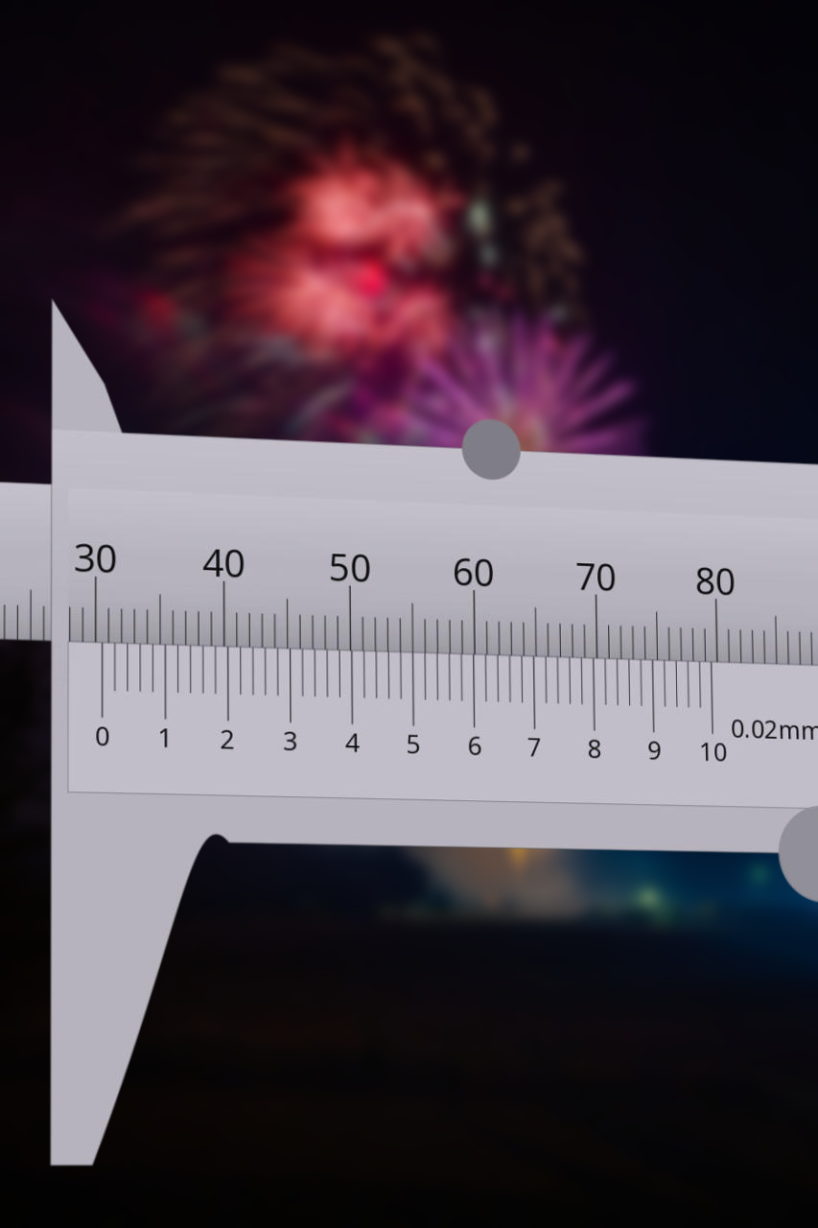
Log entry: 30.5 mm
